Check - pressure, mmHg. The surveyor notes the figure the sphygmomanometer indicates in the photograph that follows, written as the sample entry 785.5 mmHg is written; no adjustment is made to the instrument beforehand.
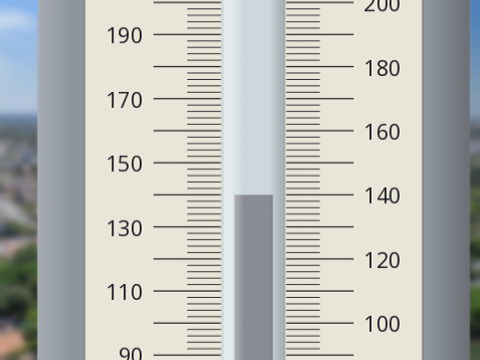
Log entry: 140 mmHg
